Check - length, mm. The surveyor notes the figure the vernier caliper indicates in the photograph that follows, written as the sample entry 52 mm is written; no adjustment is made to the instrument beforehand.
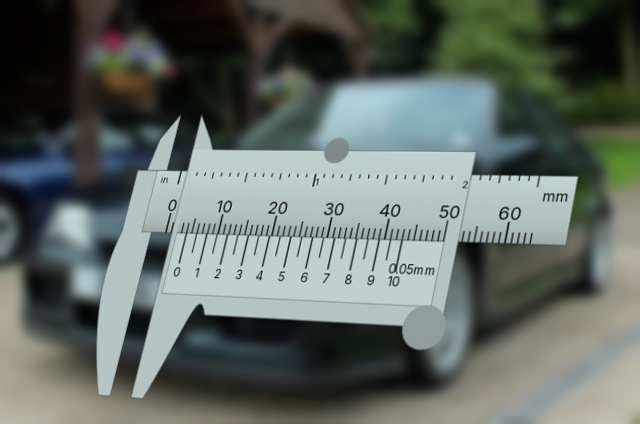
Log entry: 4.0 mm
